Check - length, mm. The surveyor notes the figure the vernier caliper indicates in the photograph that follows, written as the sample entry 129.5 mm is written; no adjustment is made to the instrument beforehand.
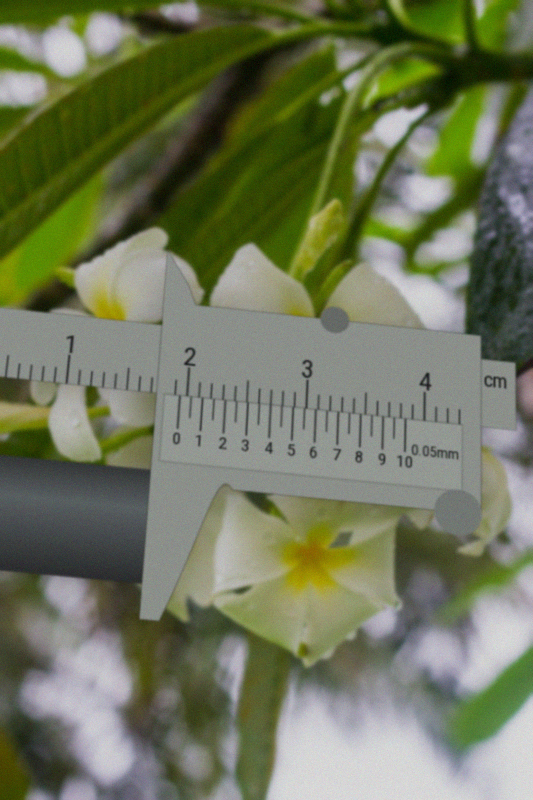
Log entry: 19.4 mm
